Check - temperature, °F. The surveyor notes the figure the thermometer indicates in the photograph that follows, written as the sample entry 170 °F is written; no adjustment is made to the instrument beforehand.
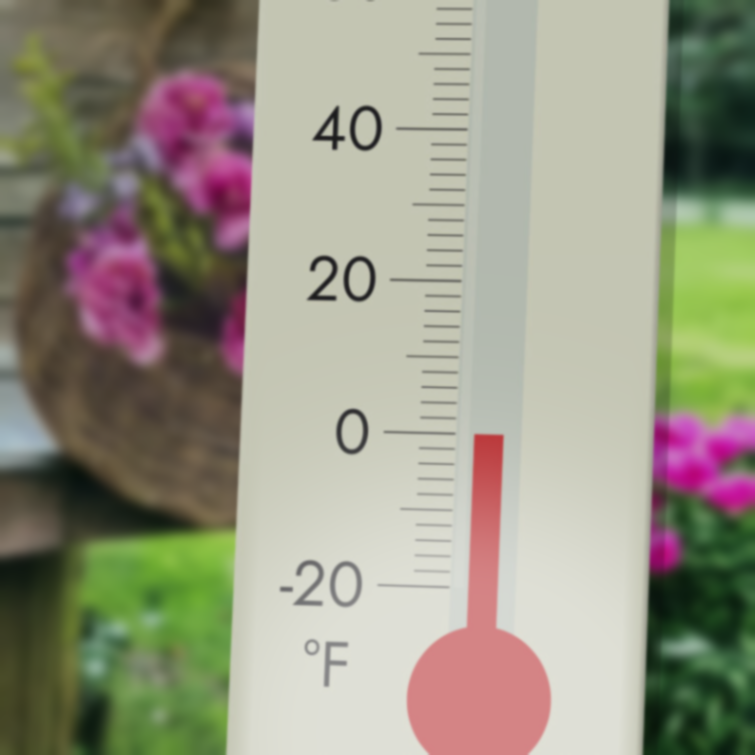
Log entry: 0 °F
